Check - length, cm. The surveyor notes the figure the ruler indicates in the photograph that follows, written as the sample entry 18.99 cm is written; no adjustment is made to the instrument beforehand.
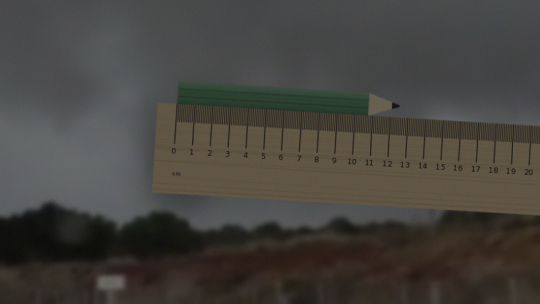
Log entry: 12.5 cm
